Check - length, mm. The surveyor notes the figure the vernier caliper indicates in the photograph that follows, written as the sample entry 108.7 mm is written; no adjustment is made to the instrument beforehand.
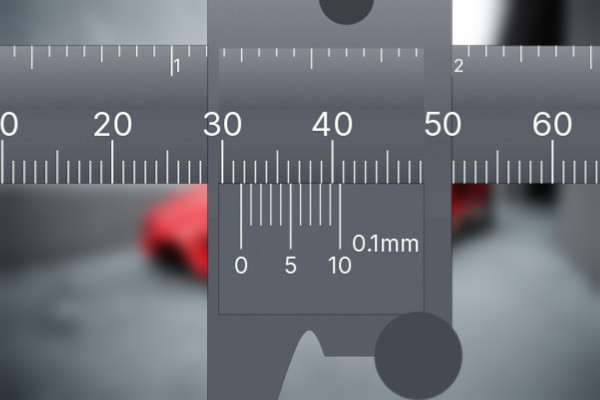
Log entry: 31.7 mm
